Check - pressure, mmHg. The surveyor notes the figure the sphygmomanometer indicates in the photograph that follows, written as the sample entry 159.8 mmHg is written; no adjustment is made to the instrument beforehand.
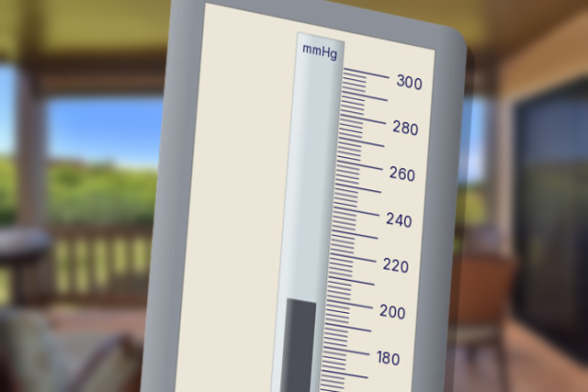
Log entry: 198 mmHg
